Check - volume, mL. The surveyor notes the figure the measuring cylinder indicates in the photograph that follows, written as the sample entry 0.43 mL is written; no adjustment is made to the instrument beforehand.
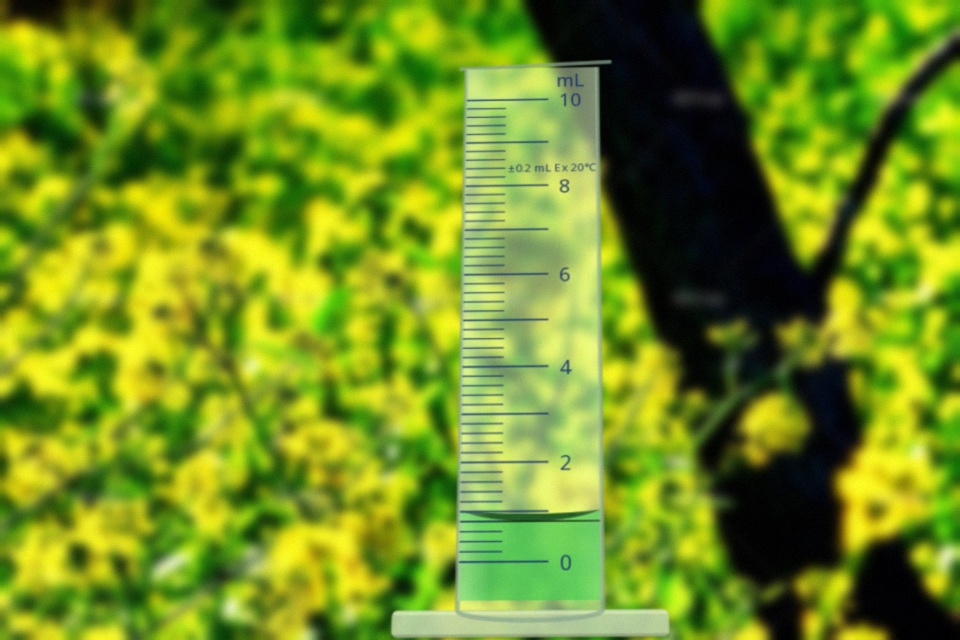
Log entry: 0.8 mL
